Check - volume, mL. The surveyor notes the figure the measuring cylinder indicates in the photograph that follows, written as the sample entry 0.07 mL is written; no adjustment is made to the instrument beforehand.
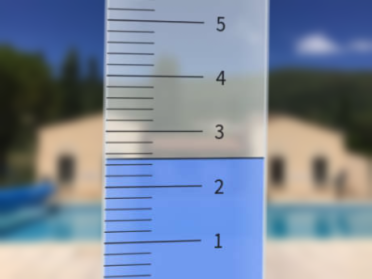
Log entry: 2.5 mL
